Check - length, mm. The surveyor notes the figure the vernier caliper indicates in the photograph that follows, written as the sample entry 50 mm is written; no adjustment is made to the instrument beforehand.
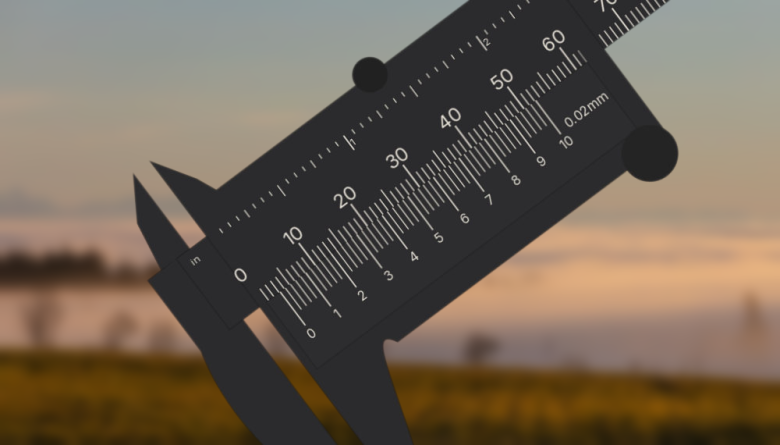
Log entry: 3.2 mm
